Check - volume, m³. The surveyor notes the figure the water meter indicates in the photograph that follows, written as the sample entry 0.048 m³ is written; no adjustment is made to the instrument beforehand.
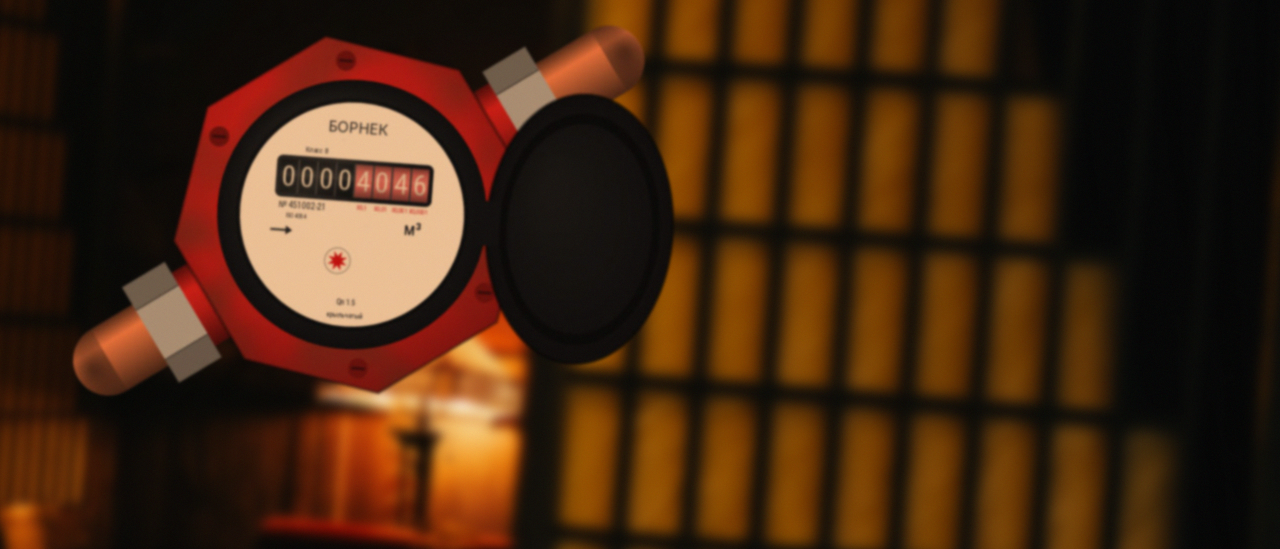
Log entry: 0.4046 m³
